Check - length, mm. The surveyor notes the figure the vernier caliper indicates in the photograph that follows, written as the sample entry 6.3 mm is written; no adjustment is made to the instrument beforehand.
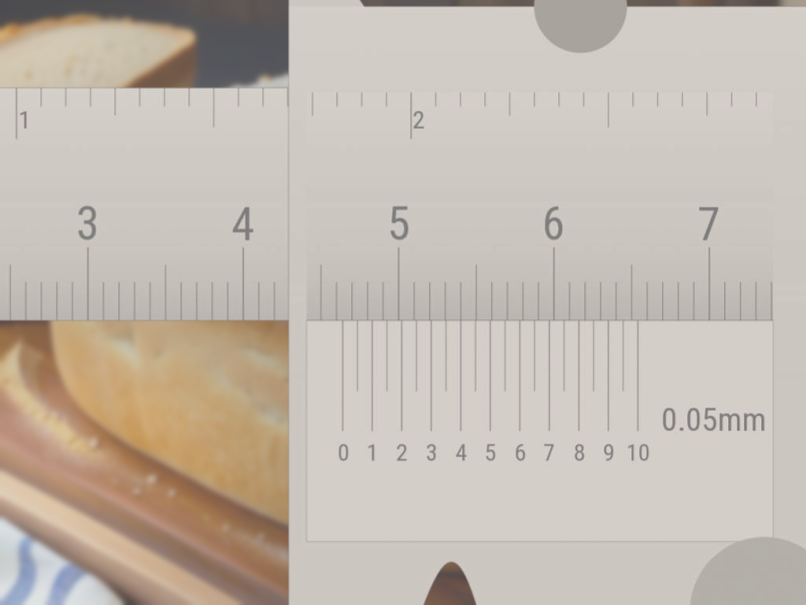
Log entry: 46.4 mm
